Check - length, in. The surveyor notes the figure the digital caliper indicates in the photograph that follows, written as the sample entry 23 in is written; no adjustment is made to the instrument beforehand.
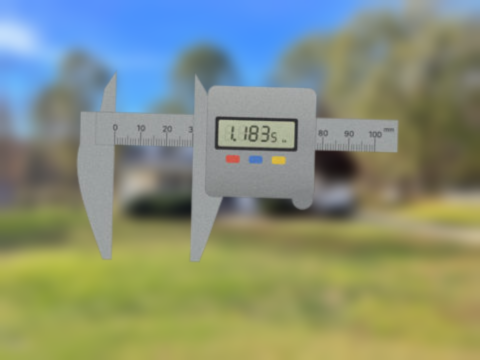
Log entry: 1.1835 in
